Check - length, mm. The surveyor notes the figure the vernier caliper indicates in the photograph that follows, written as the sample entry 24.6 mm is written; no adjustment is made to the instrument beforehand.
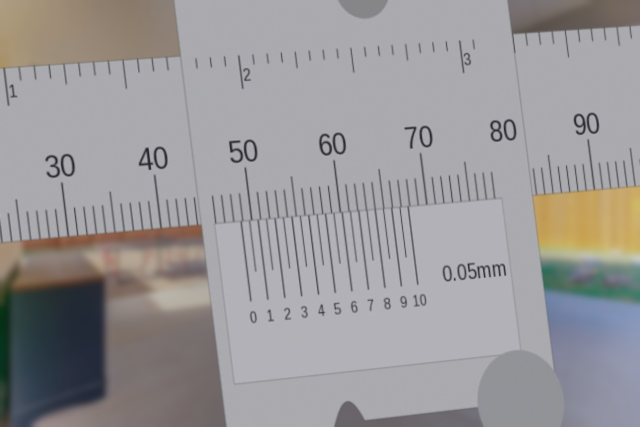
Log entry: 48.8 mm
